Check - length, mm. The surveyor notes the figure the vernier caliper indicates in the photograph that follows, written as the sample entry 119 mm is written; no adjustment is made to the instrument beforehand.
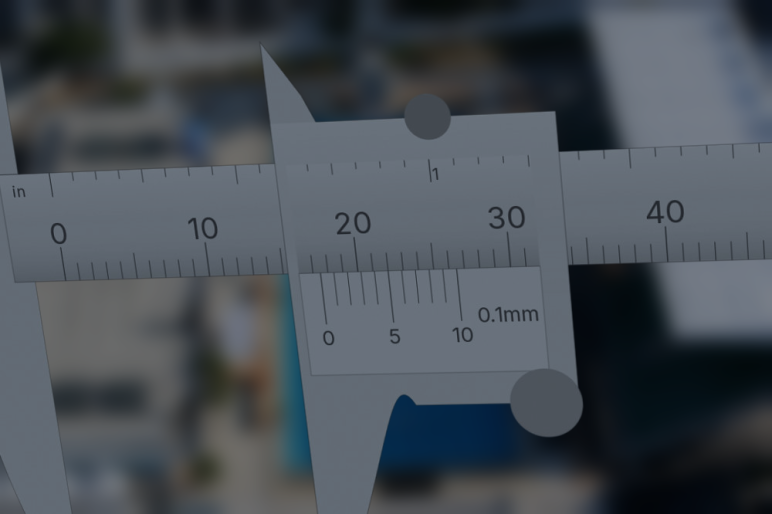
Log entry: 17.5 mm
